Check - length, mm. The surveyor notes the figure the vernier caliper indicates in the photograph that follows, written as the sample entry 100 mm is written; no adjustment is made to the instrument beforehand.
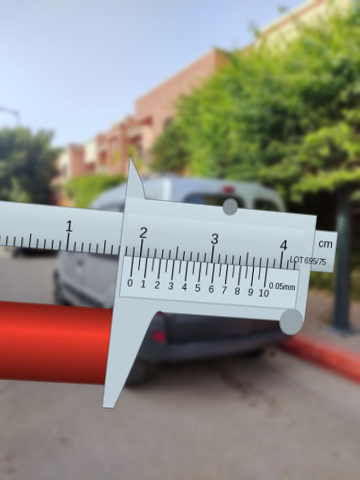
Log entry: 19.0 mm
